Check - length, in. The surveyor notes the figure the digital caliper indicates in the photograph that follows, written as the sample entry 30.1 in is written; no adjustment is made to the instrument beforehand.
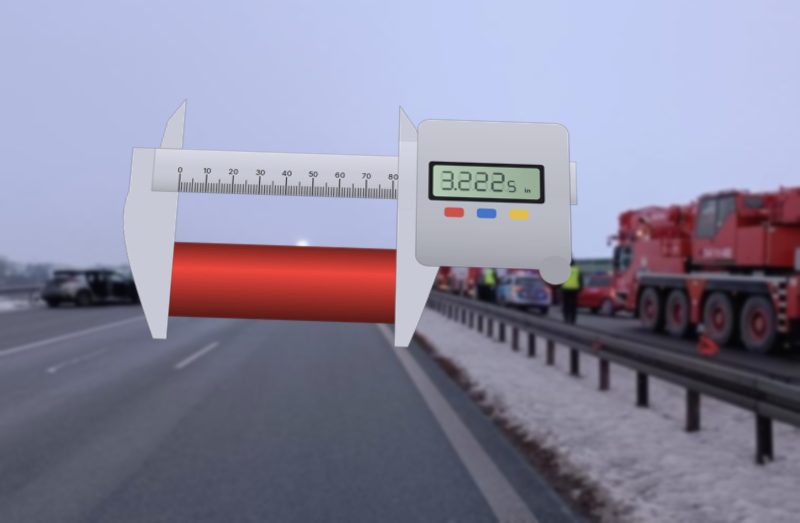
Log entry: 3.2225 in
